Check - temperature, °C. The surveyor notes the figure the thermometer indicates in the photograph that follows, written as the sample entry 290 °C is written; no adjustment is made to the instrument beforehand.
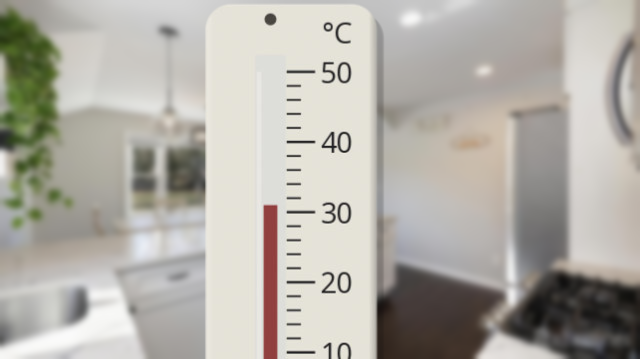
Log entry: 31 °C
